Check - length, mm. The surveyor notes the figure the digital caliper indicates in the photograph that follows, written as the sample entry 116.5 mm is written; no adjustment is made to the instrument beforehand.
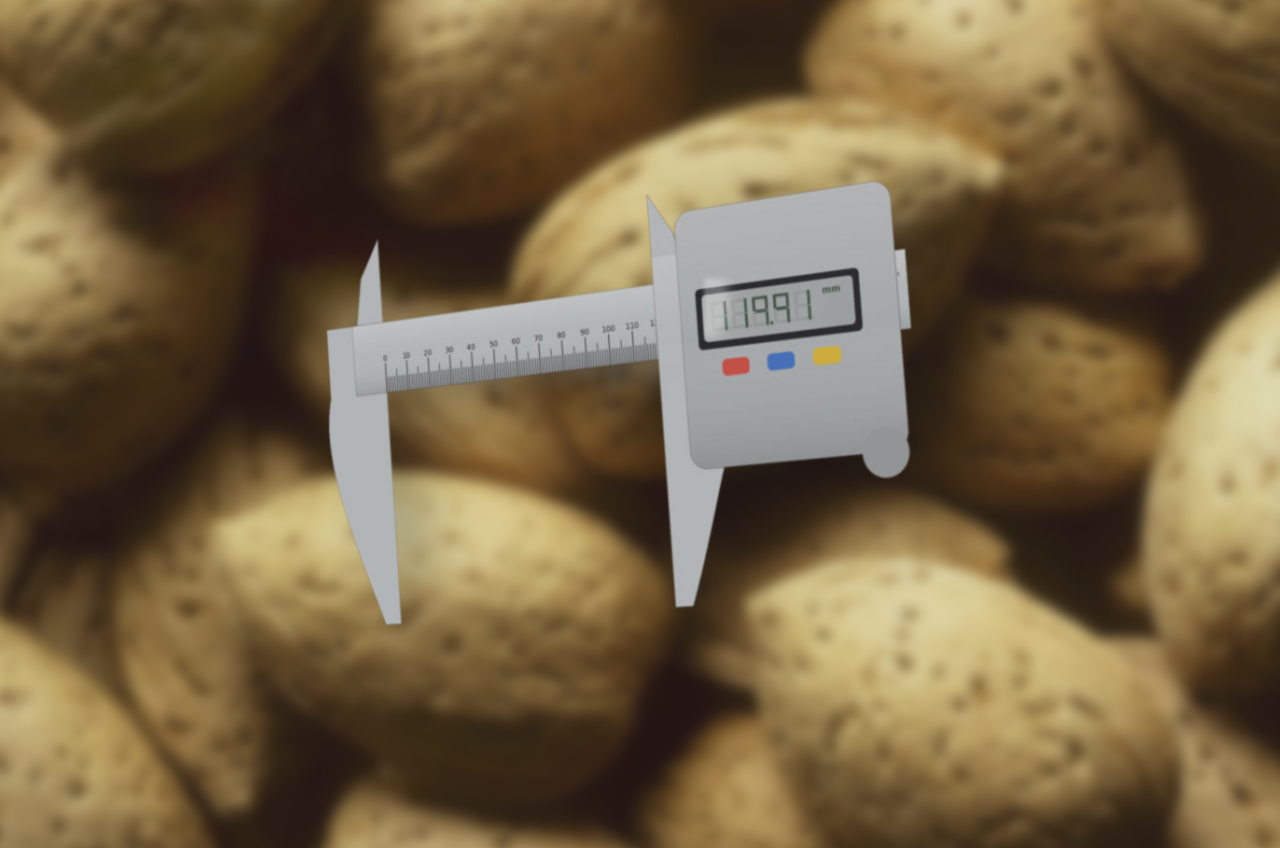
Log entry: 119.91 mm
